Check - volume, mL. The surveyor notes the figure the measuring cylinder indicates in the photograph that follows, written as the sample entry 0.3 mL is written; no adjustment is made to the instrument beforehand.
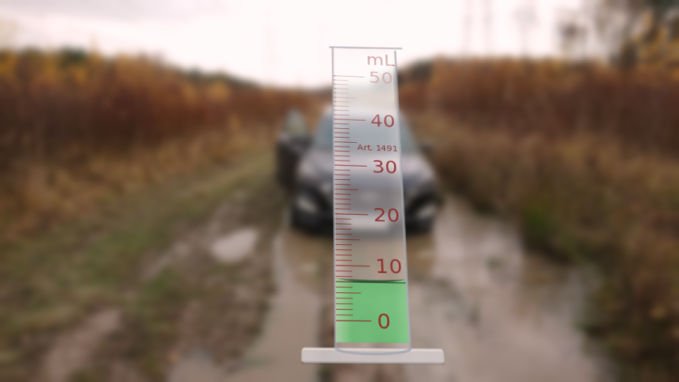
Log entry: 7 mL
